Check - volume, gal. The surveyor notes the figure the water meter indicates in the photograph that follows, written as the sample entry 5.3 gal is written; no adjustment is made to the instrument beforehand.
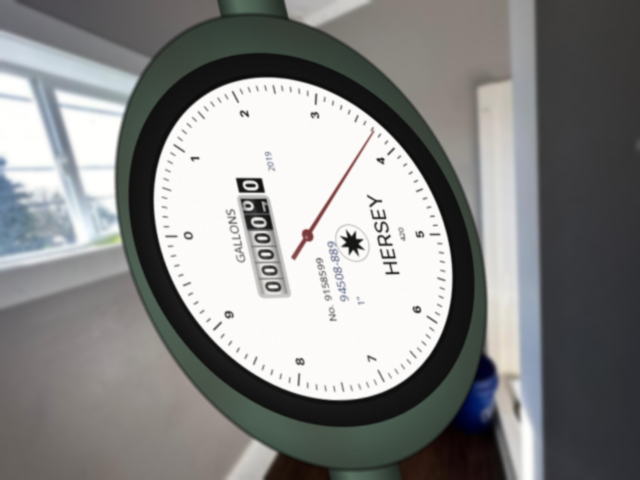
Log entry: 63.7 gal
